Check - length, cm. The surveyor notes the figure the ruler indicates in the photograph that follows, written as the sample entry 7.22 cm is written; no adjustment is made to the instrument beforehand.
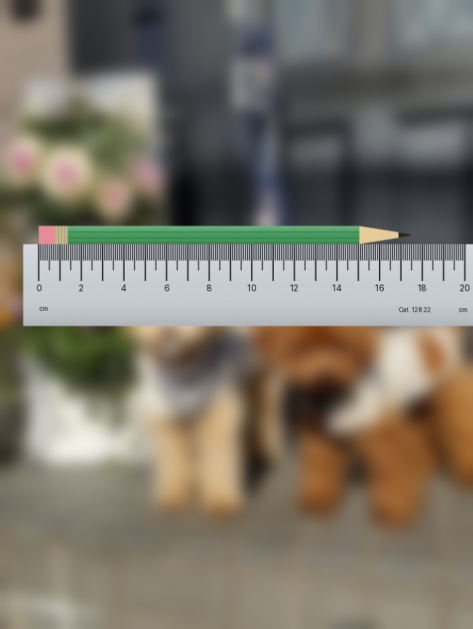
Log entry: 17.5 cm
